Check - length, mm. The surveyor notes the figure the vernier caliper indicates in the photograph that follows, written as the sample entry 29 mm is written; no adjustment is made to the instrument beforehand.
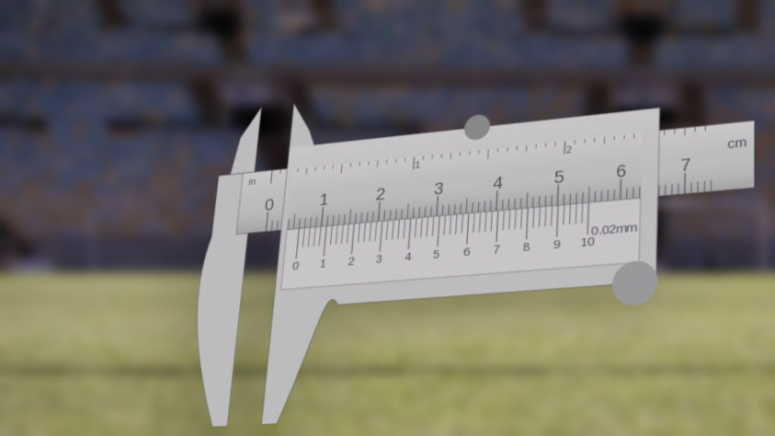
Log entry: 6.0 mm
